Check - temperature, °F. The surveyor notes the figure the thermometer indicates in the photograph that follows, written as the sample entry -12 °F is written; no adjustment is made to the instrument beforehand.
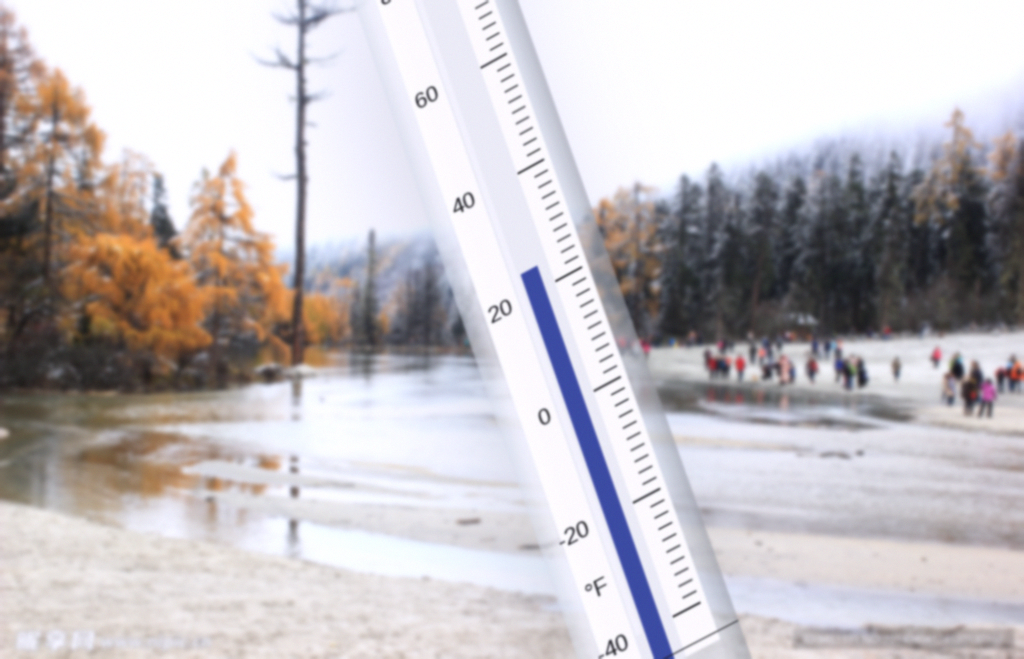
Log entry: 24 °F
